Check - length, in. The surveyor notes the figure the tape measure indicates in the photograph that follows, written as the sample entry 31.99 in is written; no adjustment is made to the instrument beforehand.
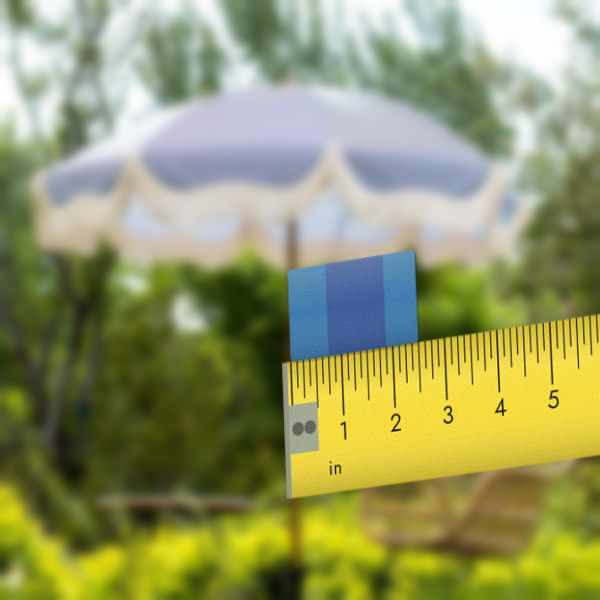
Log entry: 2.5 in
